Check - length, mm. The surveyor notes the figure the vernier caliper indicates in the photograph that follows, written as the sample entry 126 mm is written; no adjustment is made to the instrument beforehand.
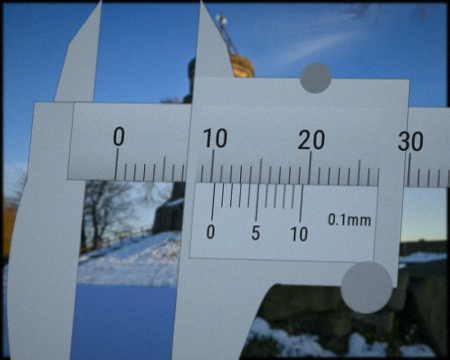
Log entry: 10.4 mm
